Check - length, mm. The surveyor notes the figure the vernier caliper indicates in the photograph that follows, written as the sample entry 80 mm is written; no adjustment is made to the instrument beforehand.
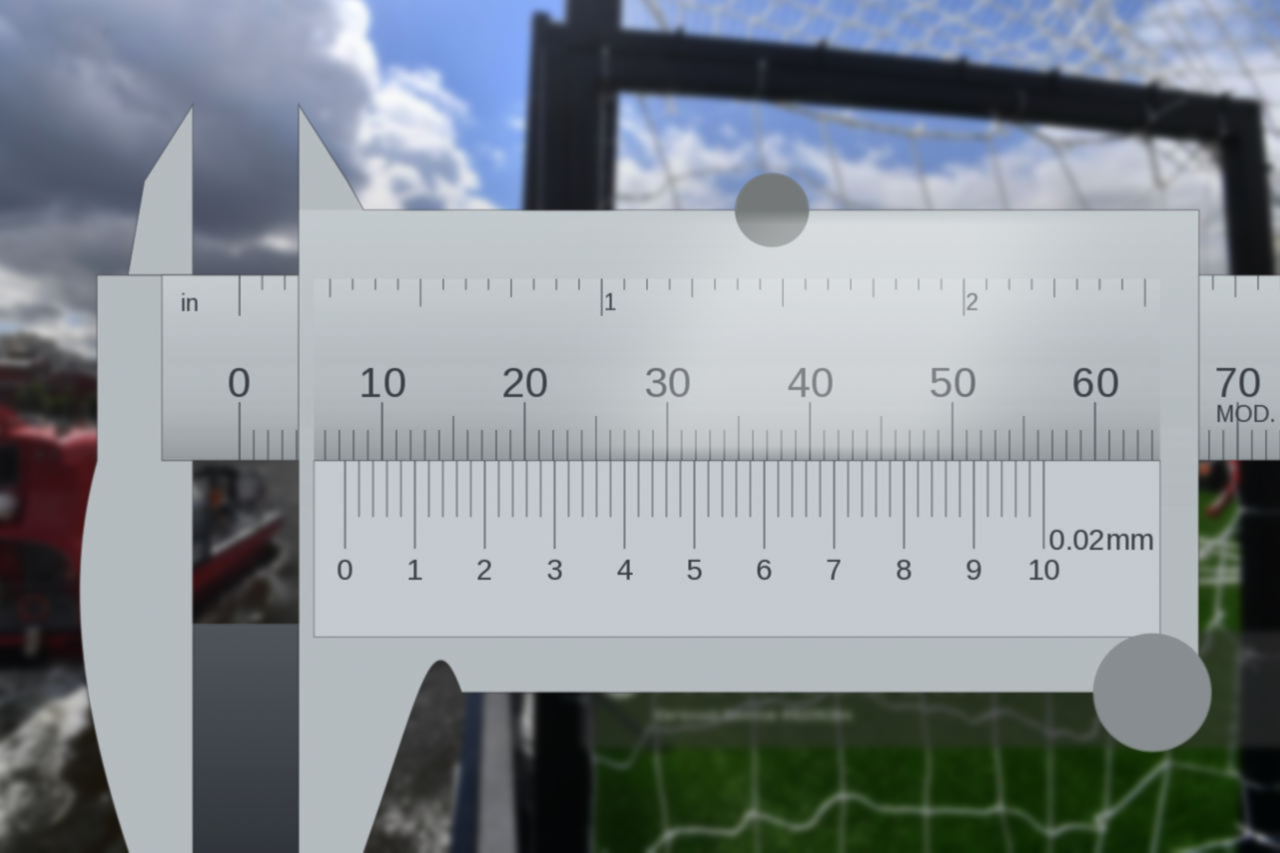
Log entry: 7.4 mm
